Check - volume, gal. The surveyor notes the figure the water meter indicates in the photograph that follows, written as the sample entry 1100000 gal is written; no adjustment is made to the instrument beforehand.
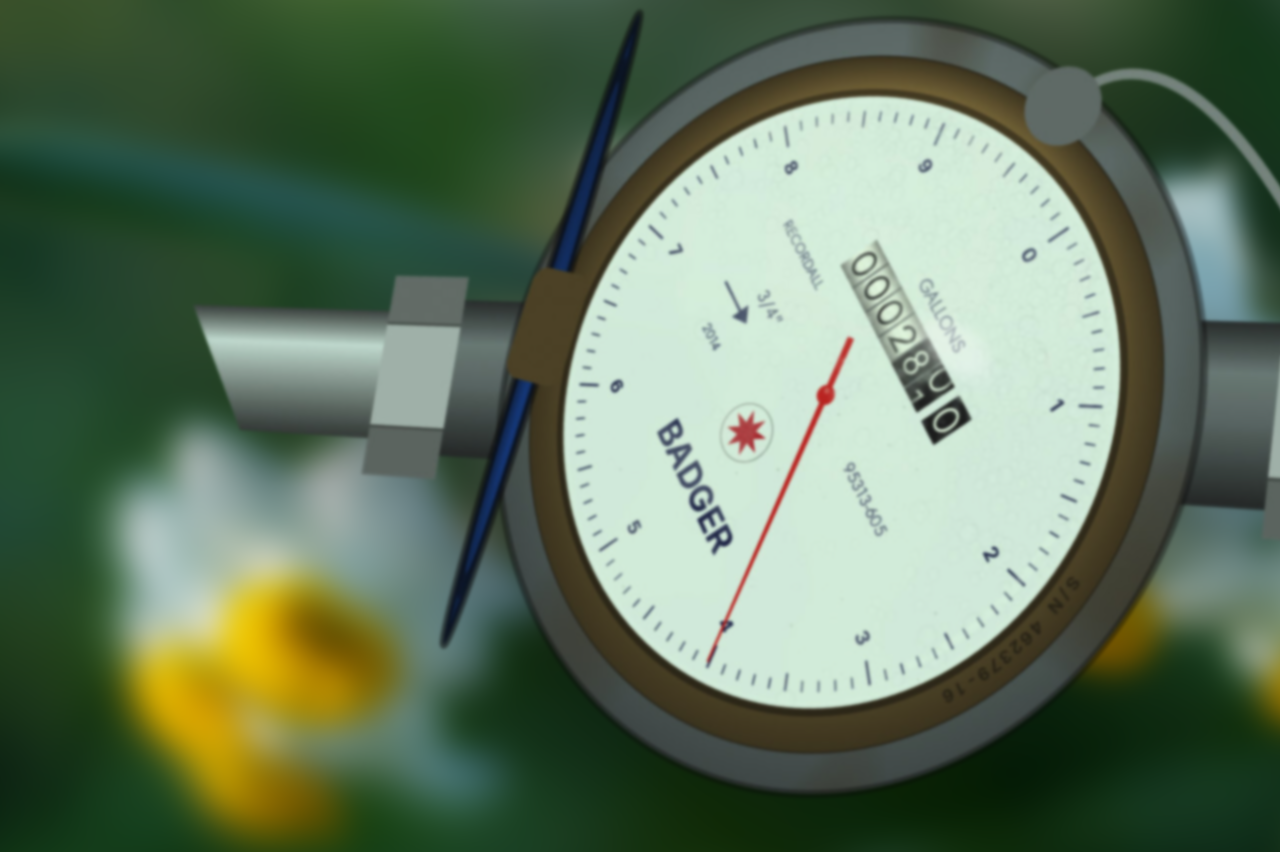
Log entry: 2804.0 gal
